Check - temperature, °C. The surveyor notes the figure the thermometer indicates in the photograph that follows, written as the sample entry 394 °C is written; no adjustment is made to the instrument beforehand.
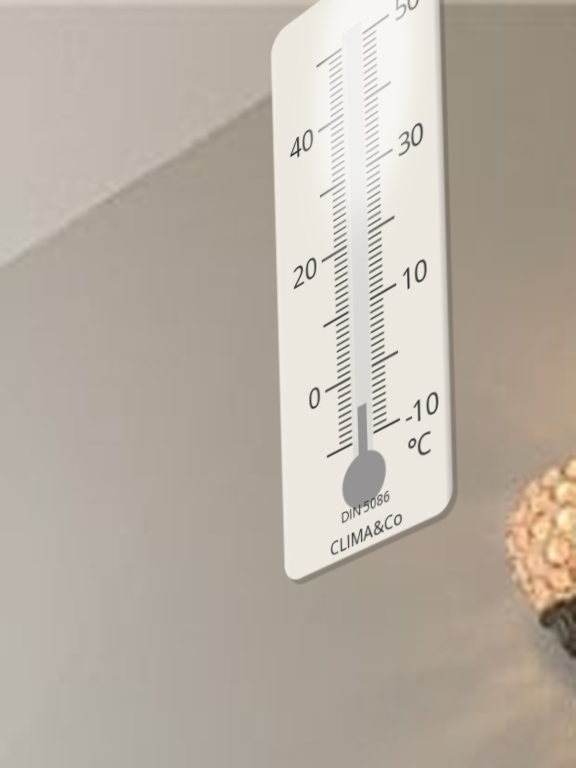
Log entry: -5 °C
